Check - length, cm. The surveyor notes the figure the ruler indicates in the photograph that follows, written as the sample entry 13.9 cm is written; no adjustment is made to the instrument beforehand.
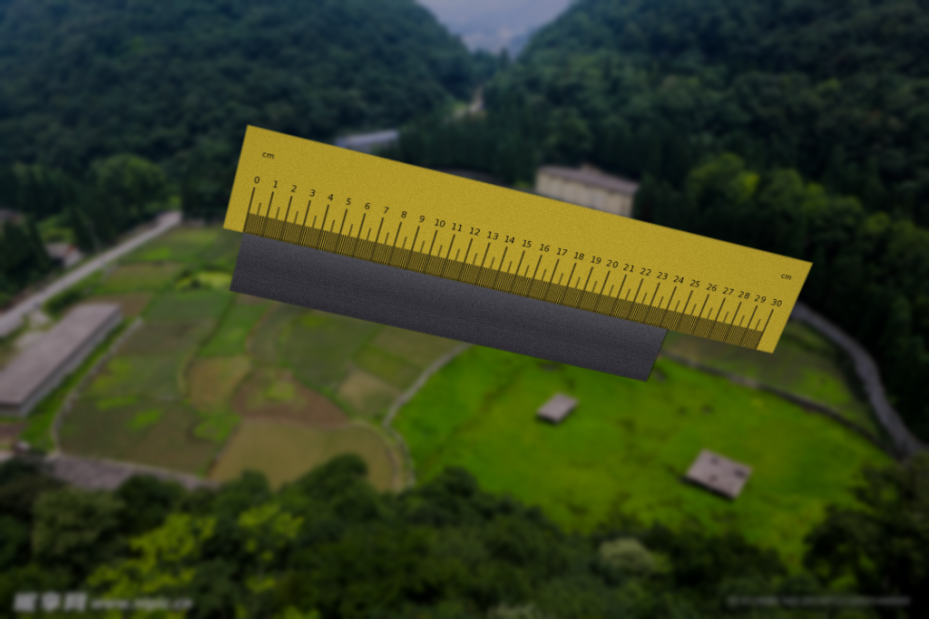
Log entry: 24.5 cm
